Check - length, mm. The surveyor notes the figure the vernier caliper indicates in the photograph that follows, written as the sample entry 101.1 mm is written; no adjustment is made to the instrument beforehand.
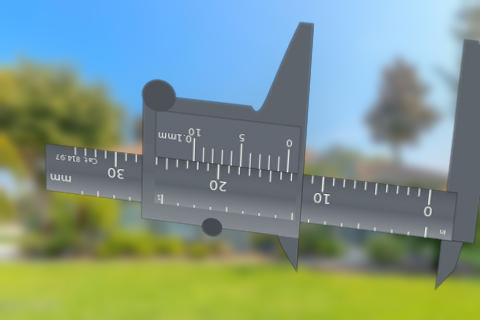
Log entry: 13.4 mm
